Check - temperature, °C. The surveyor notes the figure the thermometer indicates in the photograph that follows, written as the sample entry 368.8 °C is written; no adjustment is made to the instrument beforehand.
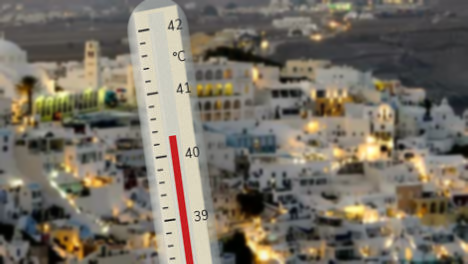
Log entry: 40.3 °C
